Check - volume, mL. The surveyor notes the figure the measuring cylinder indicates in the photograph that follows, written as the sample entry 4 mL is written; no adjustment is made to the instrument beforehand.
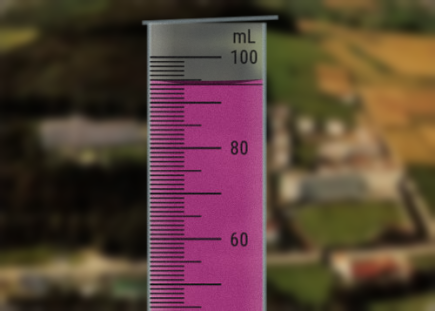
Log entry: 94 mL
